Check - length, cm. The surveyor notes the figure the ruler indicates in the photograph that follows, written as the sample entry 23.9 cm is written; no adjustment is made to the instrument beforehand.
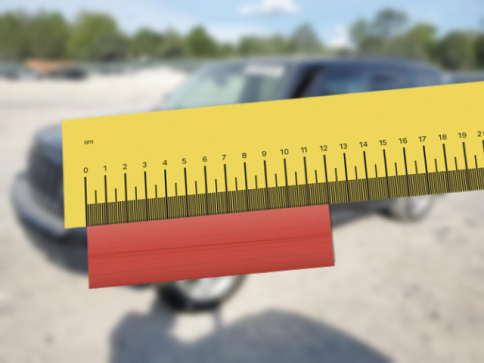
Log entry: 12 cm
